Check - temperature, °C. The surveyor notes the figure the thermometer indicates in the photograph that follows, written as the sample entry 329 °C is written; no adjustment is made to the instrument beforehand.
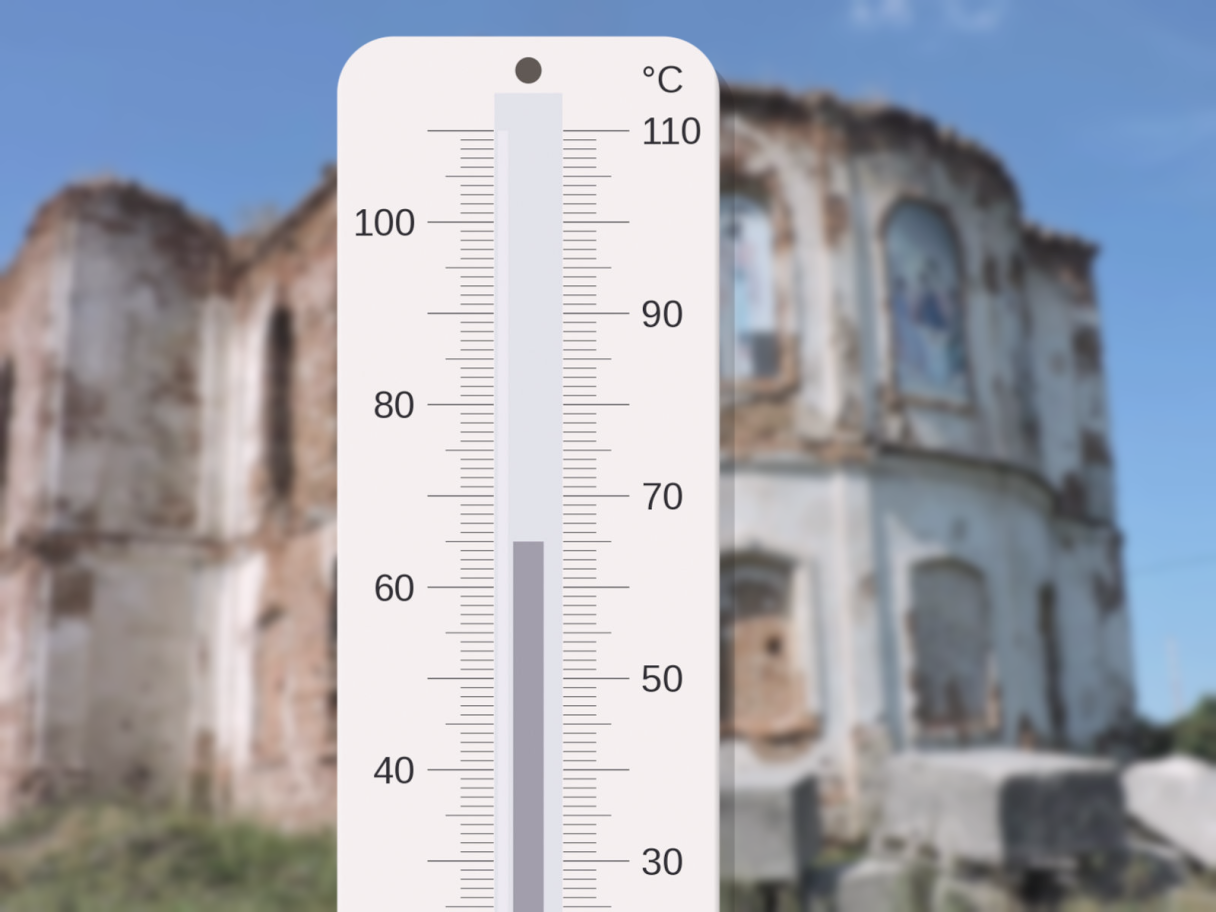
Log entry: 65 °C
